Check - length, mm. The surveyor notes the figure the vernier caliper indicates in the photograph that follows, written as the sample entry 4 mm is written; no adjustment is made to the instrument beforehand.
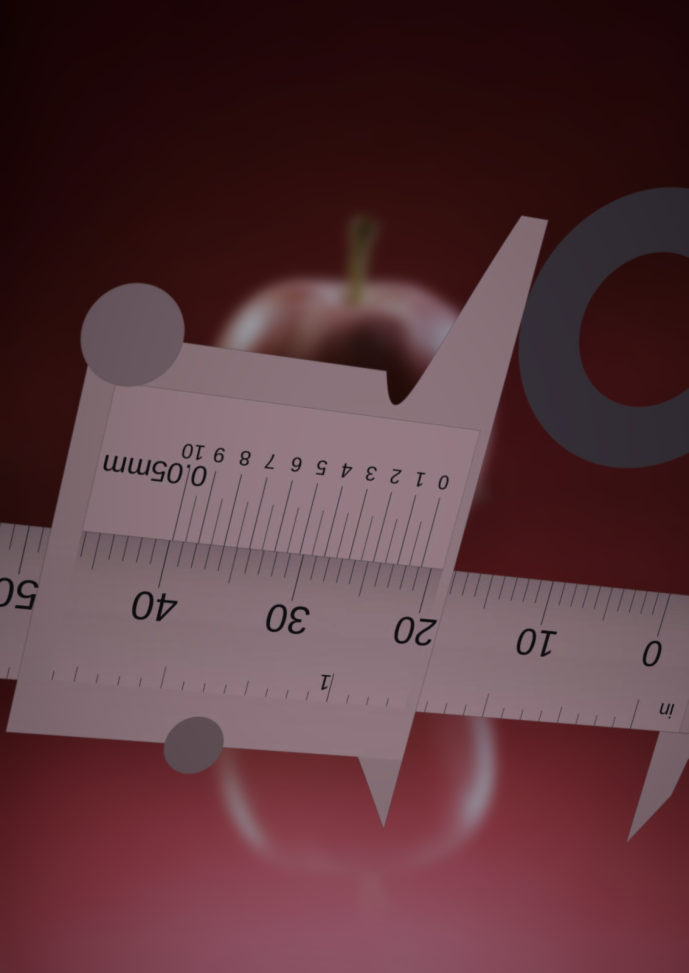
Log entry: 20.8 mm
